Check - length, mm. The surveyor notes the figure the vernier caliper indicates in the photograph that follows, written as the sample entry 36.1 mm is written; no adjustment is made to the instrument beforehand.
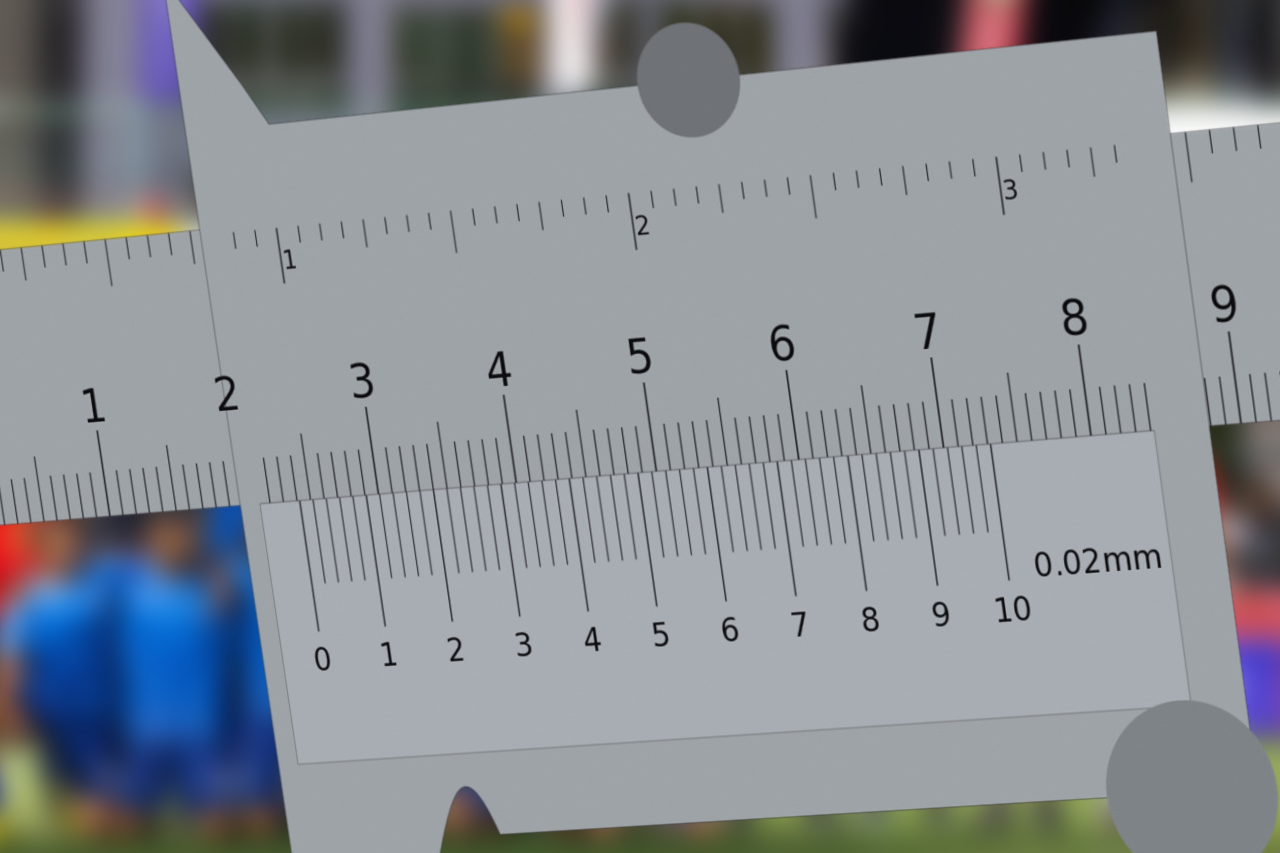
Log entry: 24.2 mm
